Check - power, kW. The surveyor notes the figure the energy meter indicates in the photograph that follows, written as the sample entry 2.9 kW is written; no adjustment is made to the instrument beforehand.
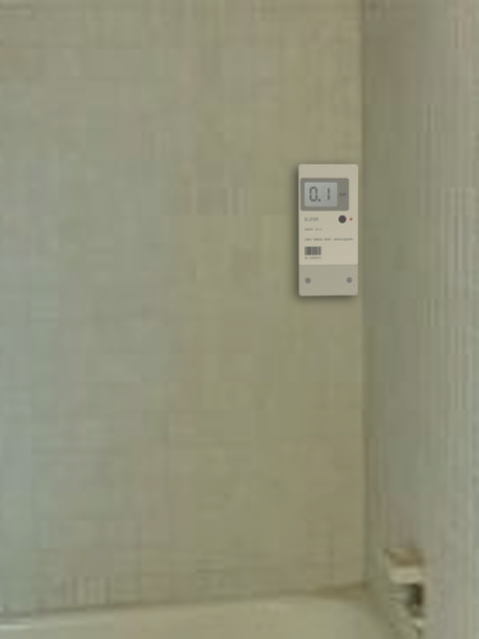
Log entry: 0.1 kW
